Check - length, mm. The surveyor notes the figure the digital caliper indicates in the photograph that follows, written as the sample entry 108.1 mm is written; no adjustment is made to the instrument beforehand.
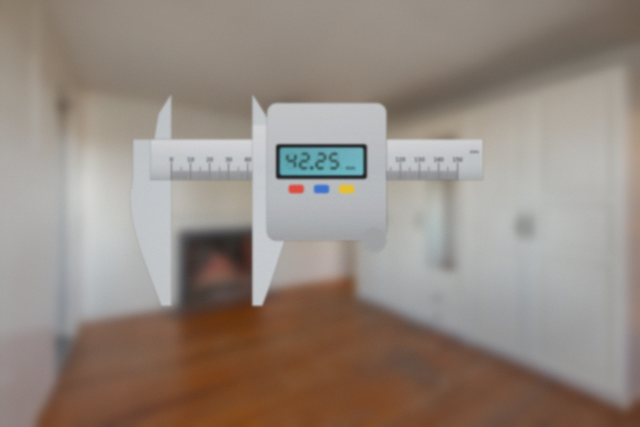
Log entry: 42.25 mm
